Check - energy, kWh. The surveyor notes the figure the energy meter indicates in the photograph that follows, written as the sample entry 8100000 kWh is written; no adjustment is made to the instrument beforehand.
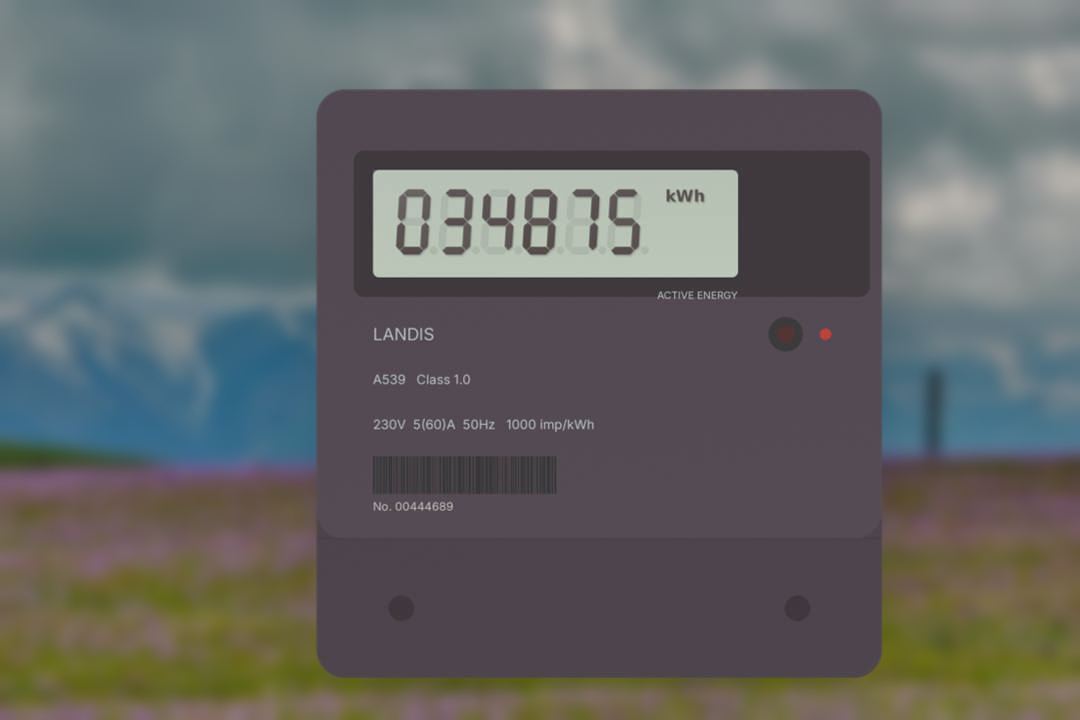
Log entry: 34875 kWh
